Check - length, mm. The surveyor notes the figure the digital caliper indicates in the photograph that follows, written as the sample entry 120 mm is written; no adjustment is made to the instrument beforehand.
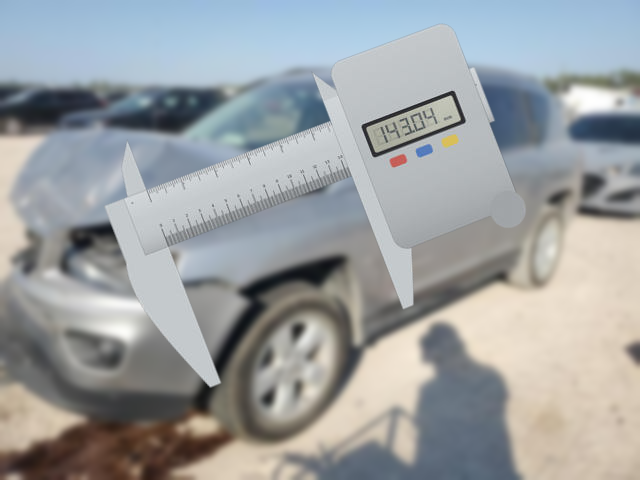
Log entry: 143.04 mm
